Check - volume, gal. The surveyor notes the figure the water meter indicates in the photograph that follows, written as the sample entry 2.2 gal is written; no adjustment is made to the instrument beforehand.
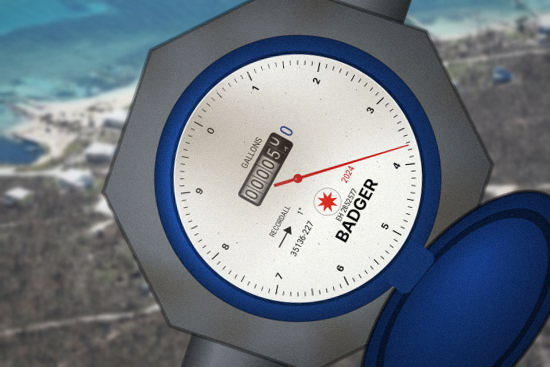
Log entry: 503.7 gal
